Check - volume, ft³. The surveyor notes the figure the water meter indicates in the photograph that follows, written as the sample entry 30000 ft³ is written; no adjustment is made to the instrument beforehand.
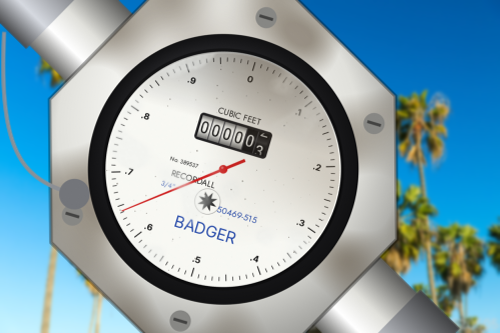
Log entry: 2.64 ft³
